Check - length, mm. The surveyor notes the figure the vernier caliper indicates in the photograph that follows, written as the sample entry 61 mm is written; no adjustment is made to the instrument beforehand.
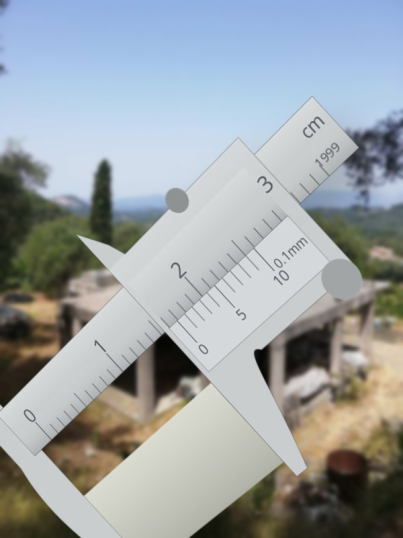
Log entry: 16.9 mm
